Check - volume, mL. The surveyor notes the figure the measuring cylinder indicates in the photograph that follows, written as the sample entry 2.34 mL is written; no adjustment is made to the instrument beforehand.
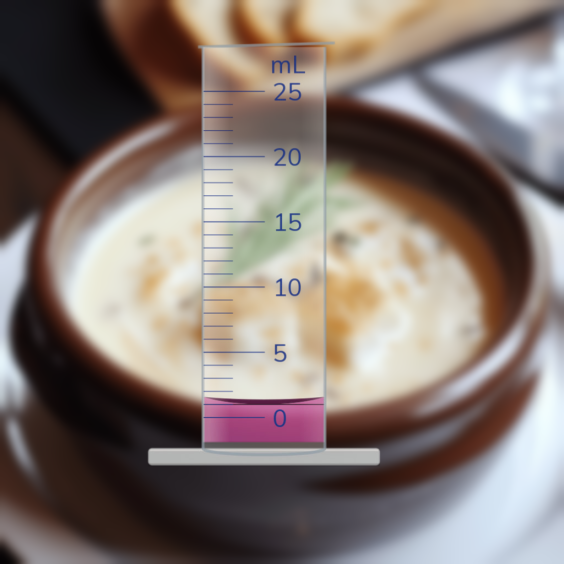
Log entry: 1 mL
